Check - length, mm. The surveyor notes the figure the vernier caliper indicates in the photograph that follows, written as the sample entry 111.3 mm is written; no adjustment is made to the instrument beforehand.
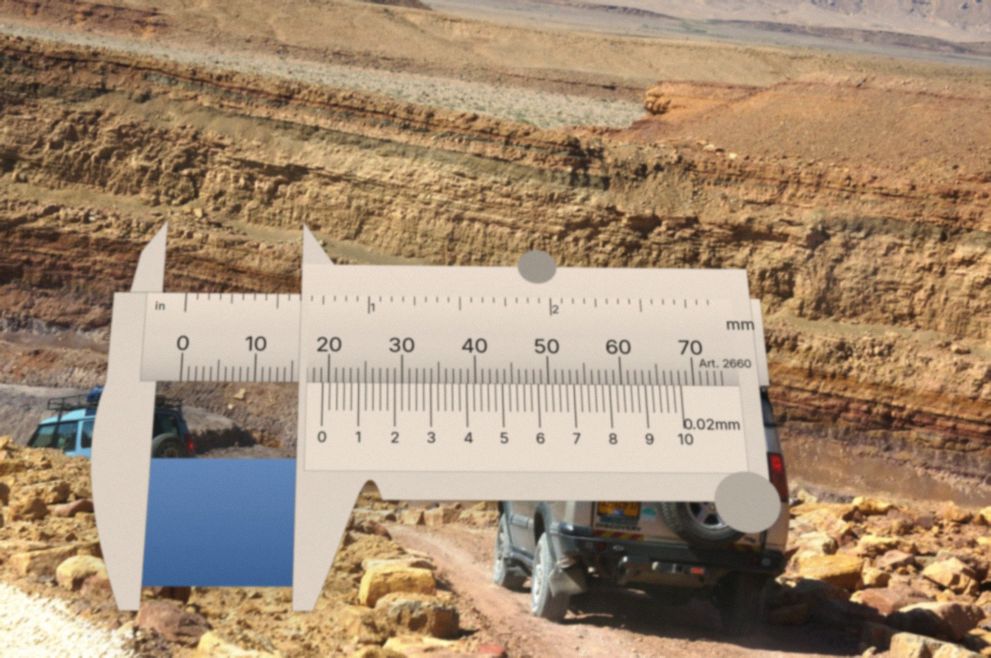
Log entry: 19.2 mm
